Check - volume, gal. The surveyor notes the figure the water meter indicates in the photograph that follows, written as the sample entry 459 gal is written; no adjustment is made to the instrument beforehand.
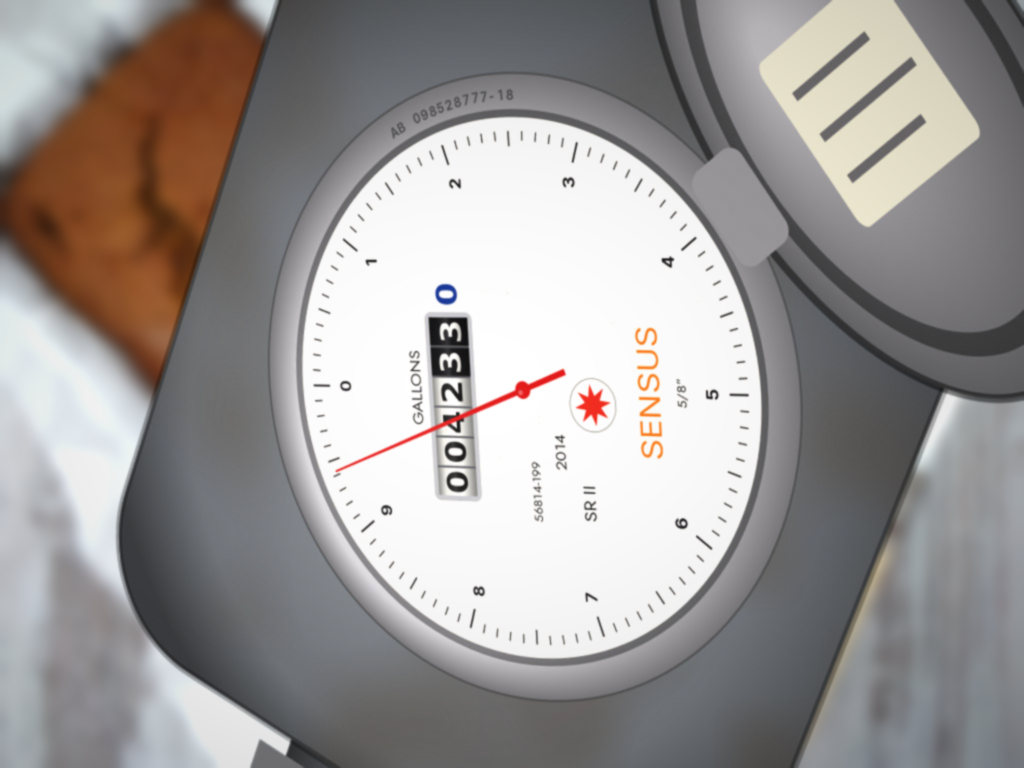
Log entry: 42329.4 gal
